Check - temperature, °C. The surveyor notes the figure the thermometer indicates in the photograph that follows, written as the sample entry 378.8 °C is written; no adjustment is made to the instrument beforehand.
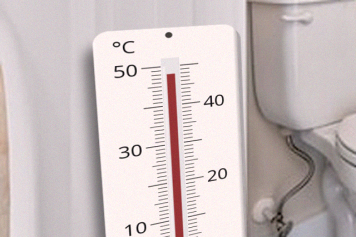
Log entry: 48 °C
